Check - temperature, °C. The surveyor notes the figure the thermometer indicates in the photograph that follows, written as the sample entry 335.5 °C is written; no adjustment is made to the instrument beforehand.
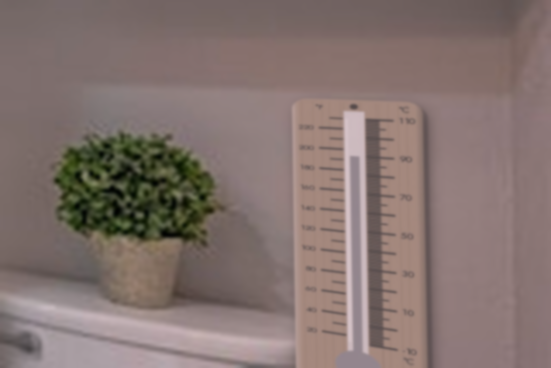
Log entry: 90 °C
